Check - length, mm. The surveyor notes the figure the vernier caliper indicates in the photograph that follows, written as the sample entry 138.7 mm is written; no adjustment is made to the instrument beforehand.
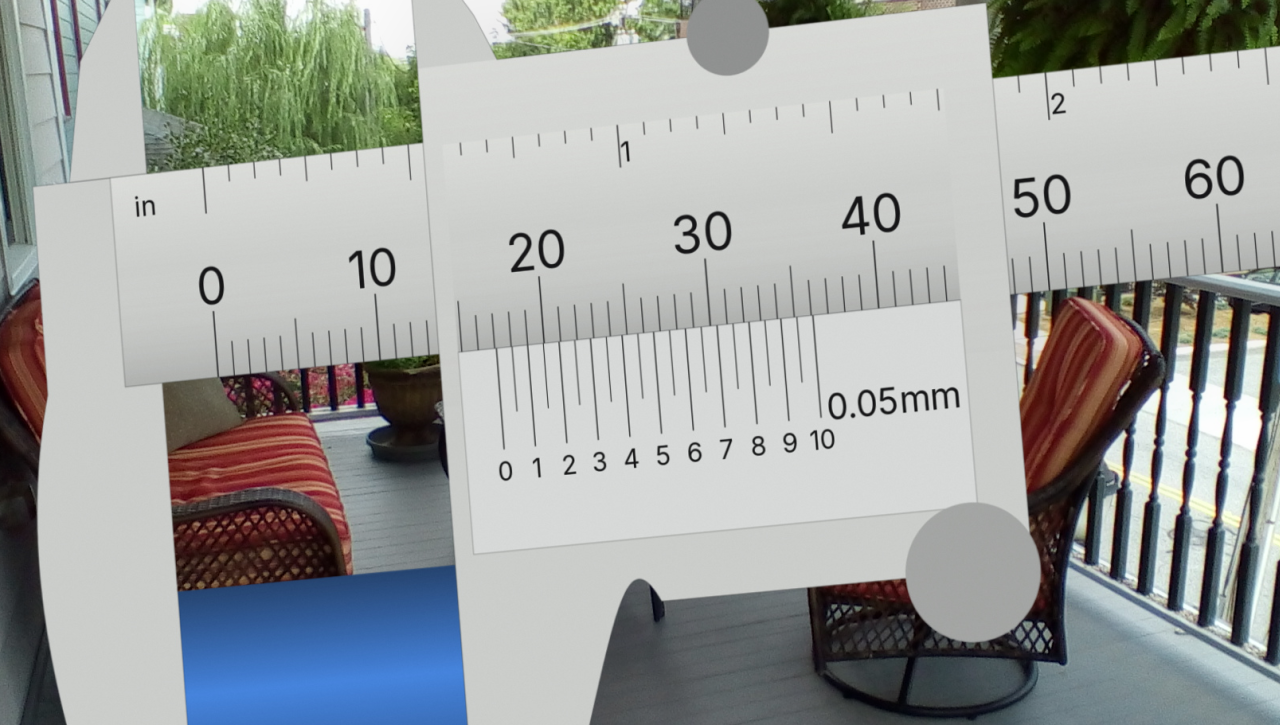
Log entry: 17.1 mm
